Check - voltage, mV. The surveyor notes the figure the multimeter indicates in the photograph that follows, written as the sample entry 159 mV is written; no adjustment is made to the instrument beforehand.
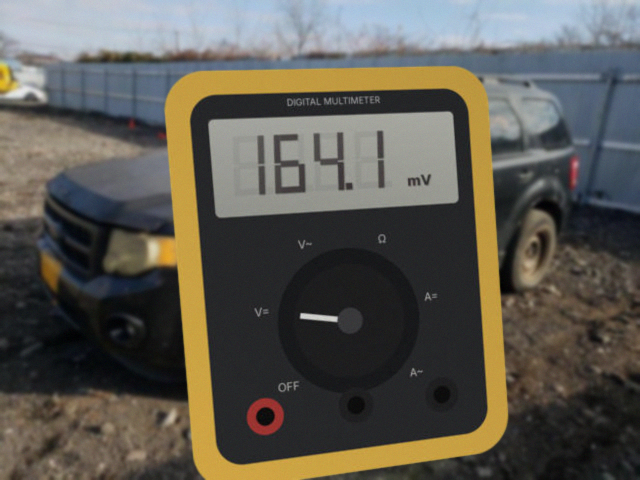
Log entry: 164.1 mV
